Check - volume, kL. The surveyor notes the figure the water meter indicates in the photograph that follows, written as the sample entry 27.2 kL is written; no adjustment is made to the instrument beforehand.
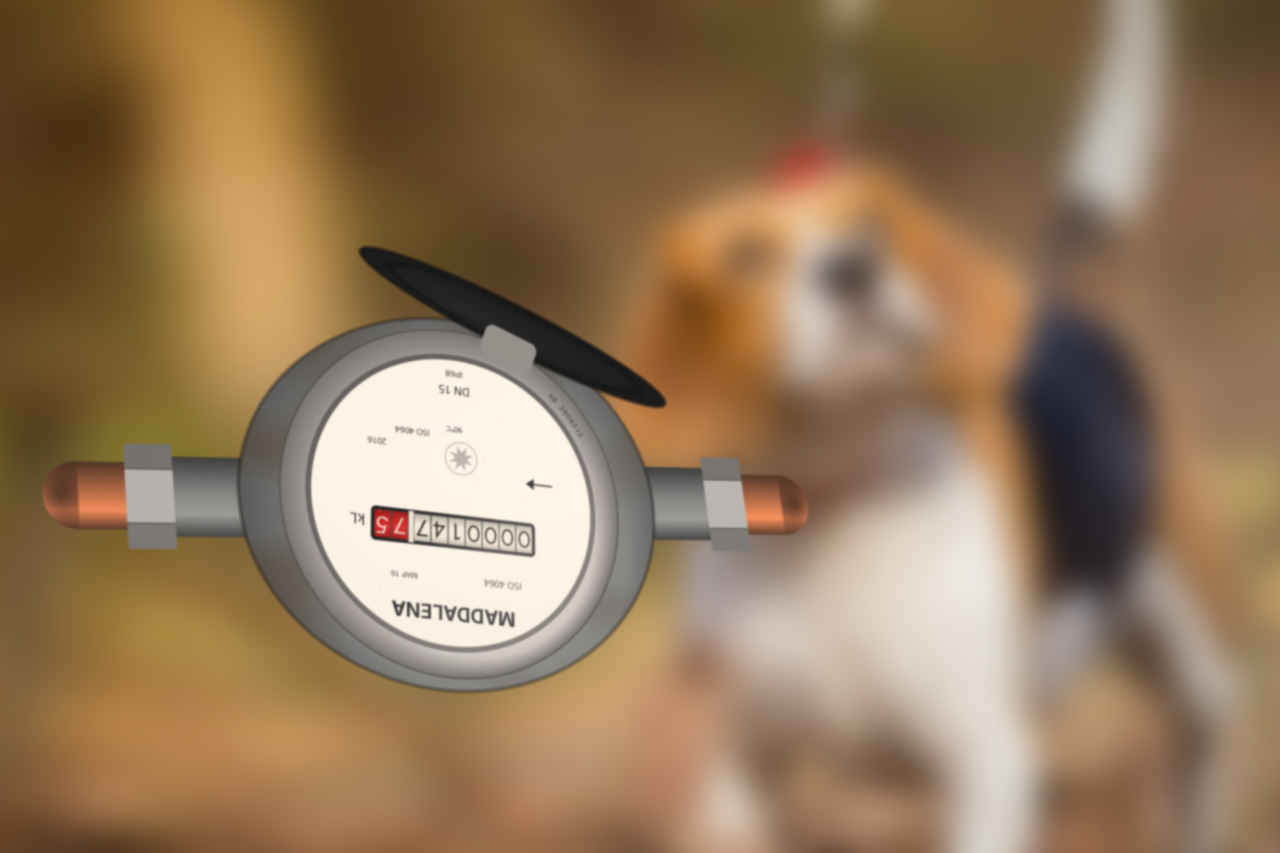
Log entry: 147.75 kL
